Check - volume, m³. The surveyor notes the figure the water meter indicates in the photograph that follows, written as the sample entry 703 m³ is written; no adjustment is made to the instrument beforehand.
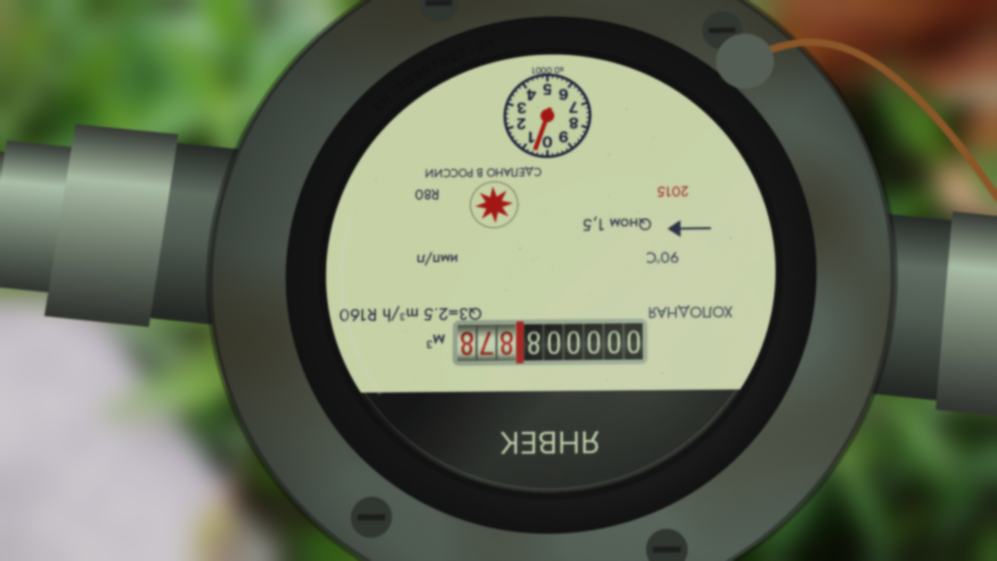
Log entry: 8.8780 m³
